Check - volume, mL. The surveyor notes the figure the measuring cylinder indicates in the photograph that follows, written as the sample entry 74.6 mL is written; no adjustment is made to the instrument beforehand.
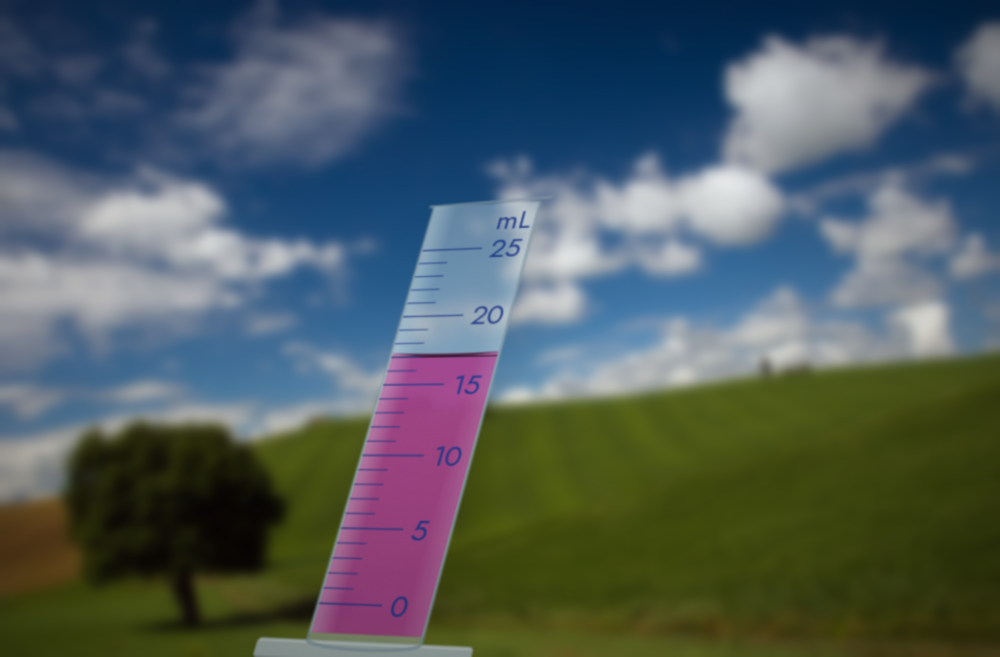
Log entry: 17 mL
